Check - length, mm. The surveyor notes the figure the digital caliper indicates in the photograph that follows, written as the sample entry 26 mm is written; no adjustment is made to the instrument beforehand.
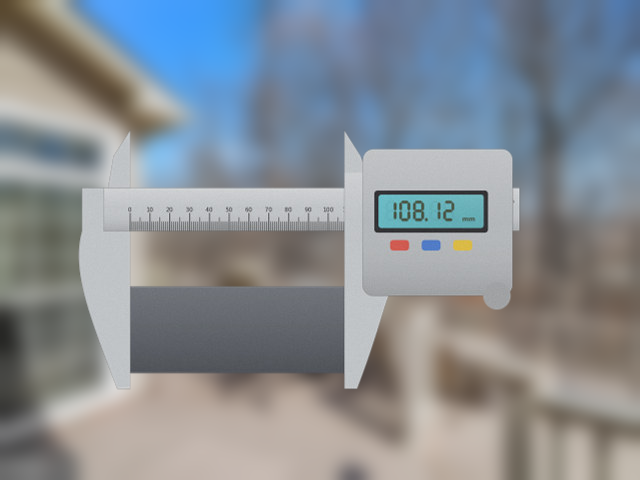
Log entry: 108.12 mm
